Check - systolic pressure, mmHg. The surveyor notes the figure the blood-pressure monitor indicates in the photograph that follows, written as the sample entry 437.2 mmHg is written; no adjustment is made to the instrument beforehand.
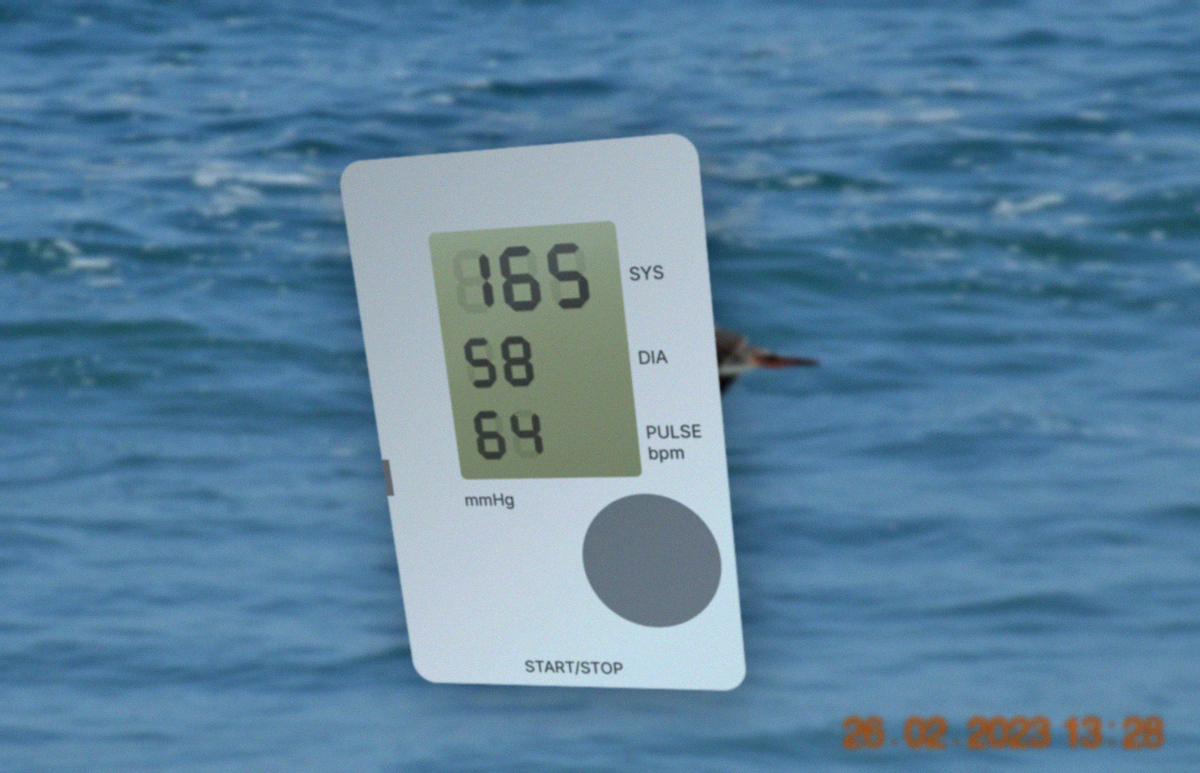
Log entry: 165 mmHg
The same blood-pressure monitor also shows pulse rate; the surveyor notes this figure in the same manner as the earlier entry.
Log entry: 64 bpm
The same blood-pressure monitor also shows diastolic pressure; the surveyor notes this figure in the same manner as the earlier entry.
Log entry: 58 mmHg
